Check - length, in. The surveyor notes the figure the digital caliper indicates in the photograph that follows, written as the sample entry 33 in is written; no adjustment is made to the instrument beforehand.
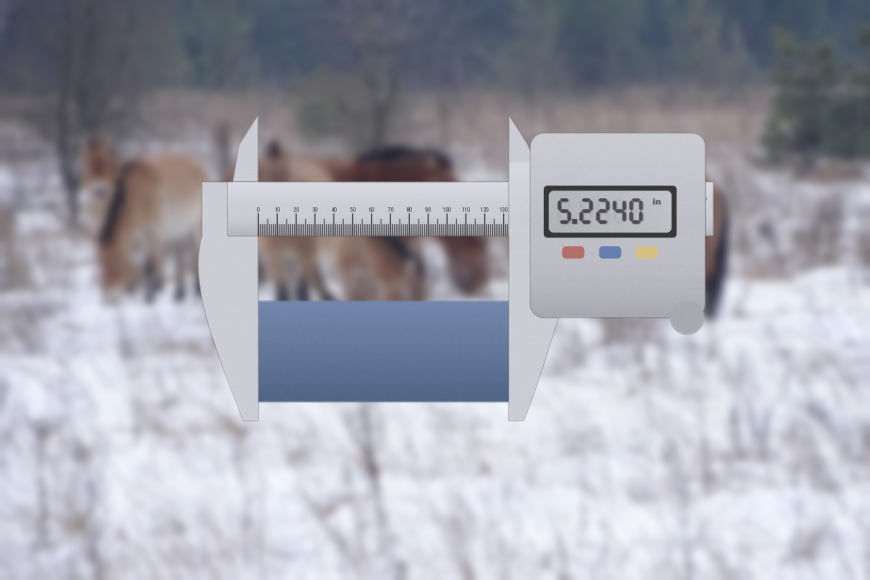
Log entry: 5.2240 in
